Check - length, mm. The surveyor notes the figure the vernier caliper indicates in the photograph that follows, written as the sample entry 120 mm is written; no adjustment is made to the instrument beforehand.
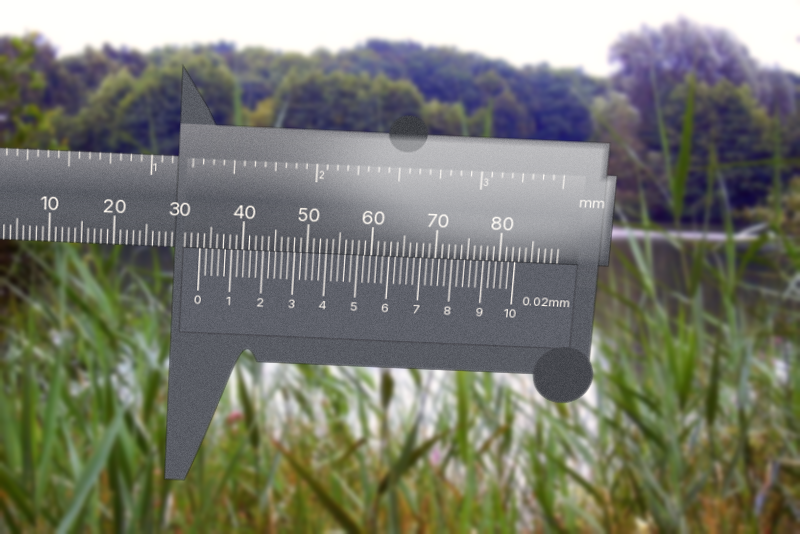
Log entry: 33.4 mm
